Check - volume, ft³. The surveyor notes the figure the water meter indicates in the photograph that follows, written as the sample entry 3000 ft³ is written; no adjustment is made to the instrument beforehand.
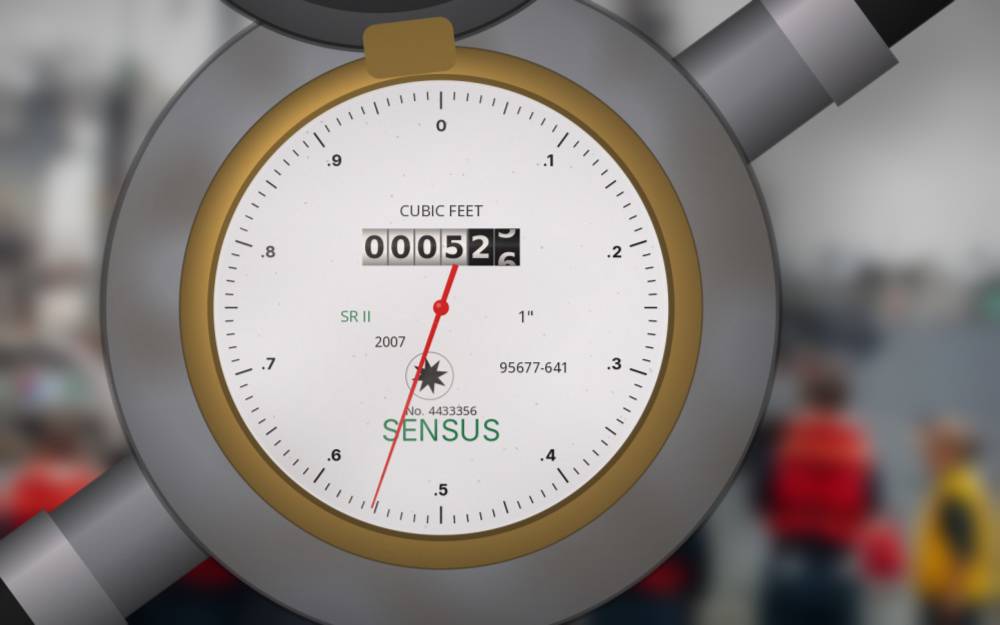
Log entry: 525.55 ft³
